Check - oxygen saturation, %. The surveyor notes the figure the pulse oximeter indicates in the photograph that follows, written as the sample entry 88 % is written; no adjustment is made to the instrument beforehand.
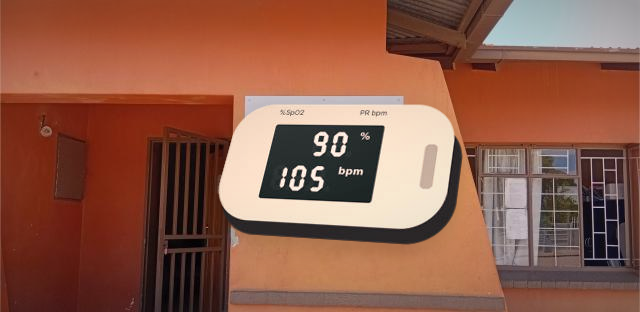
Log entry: 90 %
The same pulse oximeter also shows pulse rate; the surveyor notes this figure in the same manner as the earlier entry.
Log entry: 105 bpm
